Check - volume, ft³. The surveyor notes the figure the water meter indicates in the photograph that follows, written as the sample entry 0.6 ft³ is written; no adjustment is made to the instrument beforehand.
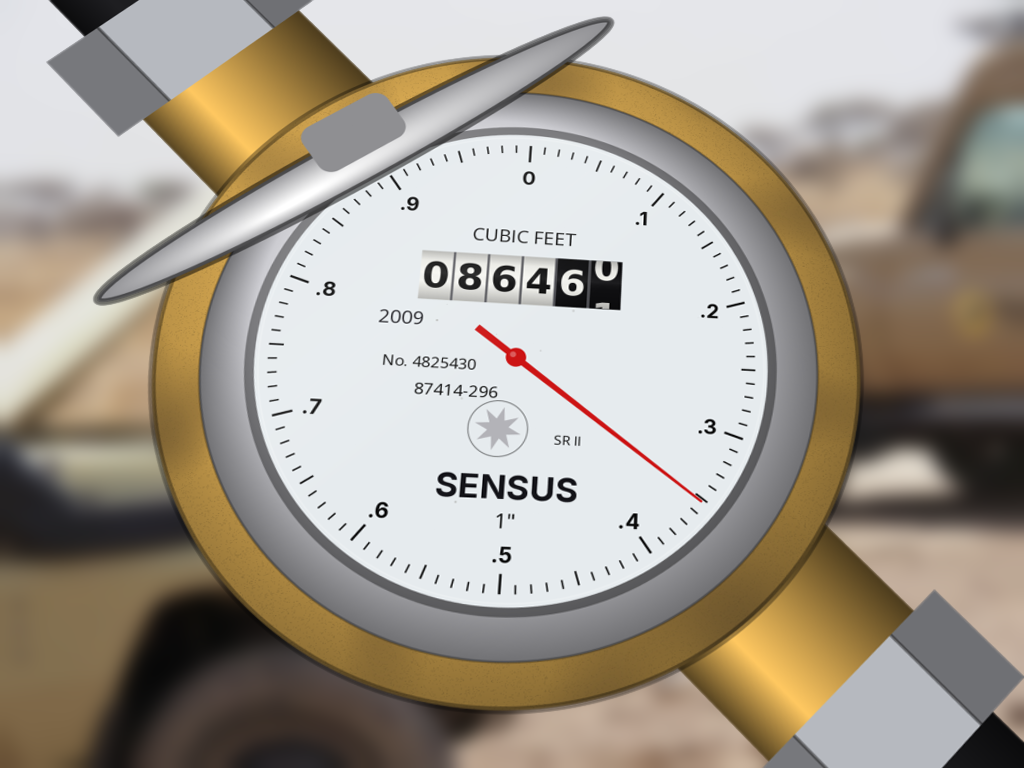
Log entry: 86460.35 ft³
